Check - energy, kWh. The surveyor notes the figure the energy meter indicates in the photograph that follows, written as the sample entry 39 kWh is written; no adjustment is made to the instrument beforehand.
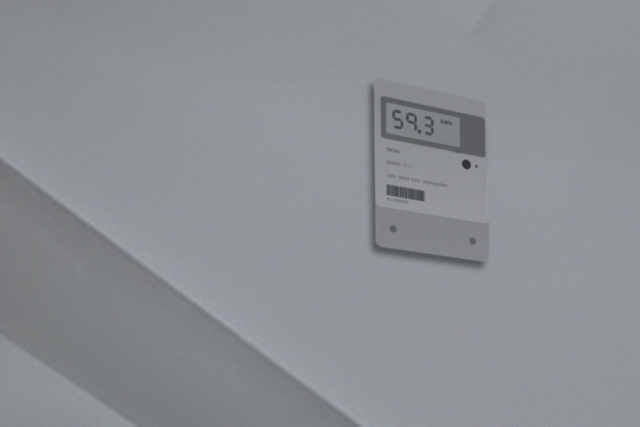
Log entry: 59.3 kWh
